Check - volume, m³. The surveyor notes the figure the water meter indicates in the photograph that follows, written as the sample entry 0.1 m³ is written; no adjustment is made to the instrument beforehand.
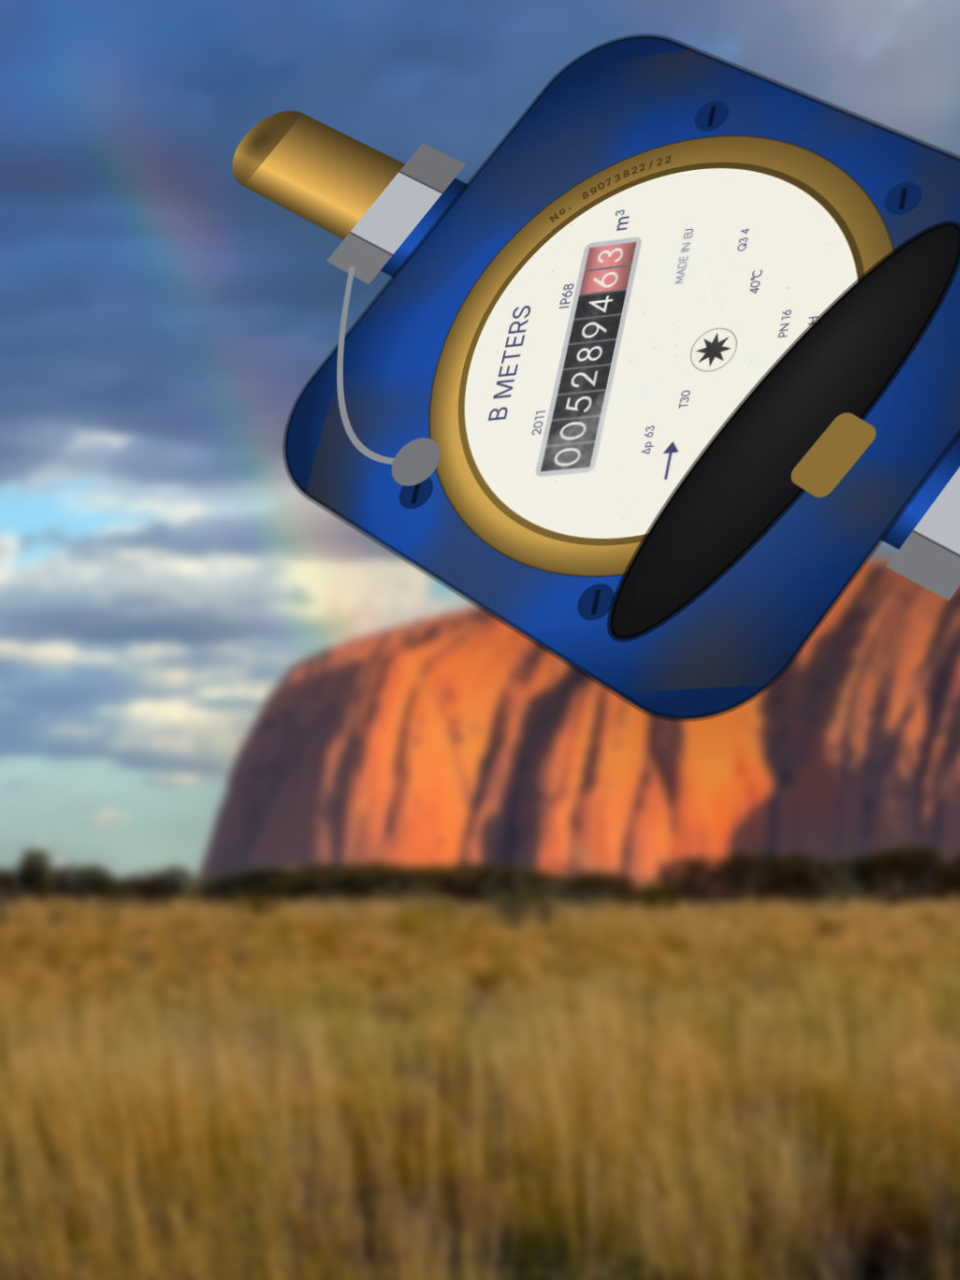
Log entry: 52894.63 m³
